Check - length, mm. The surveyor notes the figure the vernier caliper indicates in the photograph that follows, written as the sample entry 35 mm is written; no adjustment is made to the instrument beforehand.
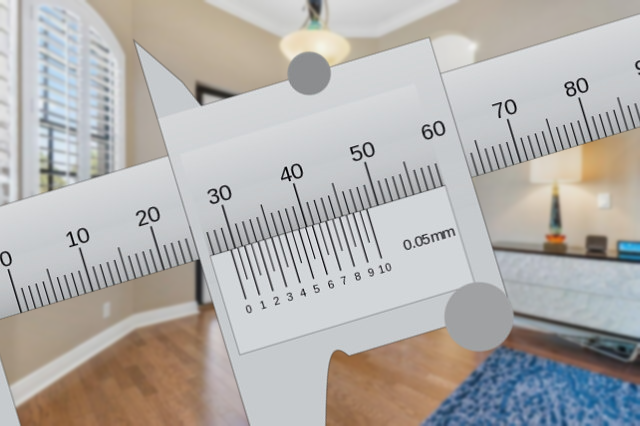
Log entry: 29.4 mm
